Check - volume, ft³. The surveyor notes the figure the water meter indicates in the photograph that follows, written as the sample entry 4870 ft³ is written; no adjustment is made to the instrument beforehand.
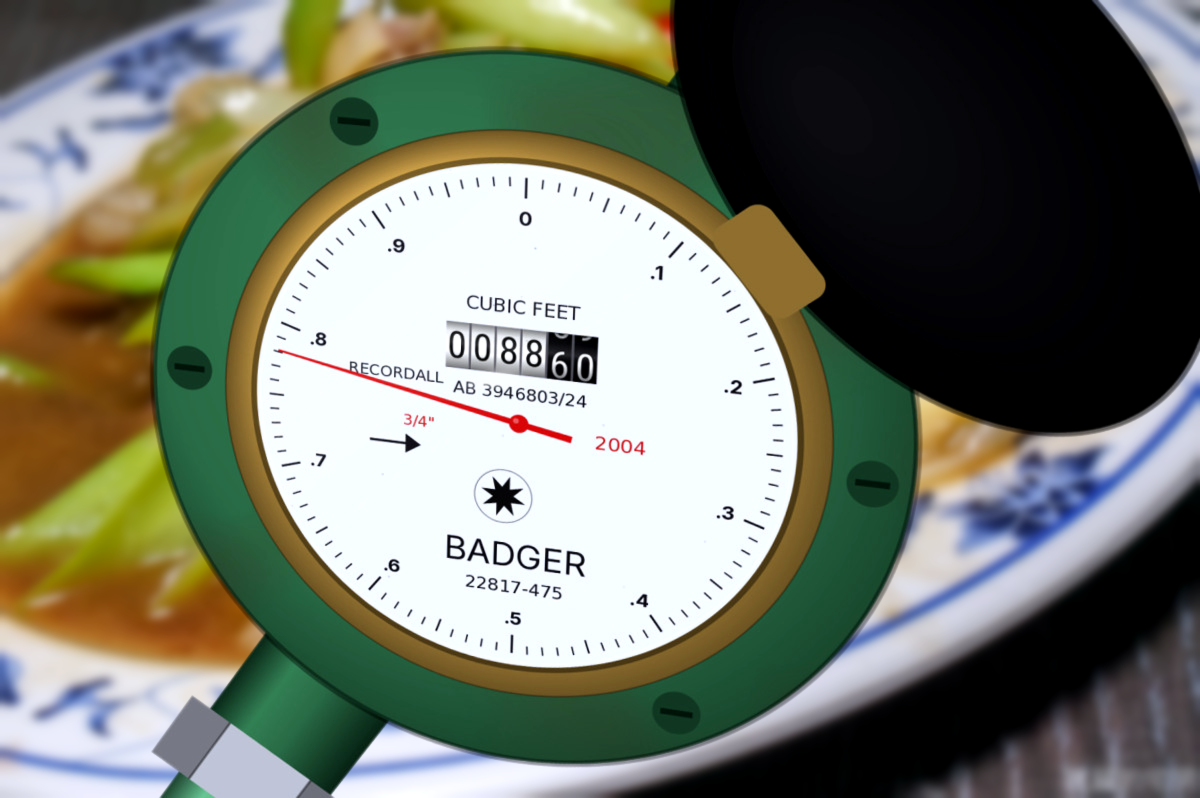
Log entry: 8859.78 ft³
